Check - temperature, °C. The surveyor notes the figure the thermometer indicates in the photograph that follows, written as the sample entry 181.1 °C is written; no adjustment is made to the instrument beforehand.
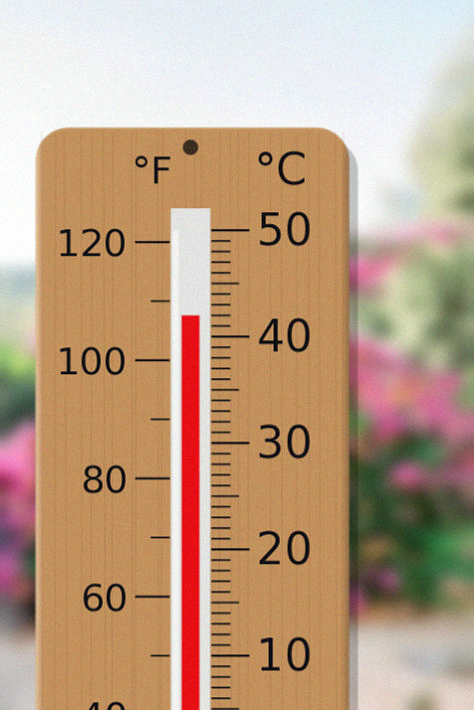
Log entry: 42 °C
